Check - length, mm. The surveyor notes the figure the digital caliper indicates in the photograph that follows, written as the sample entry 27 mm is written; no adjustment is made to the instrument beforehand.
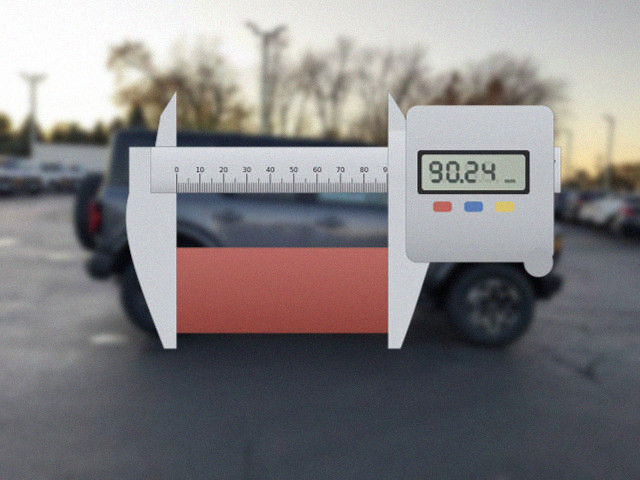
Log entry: 90.24 mm
